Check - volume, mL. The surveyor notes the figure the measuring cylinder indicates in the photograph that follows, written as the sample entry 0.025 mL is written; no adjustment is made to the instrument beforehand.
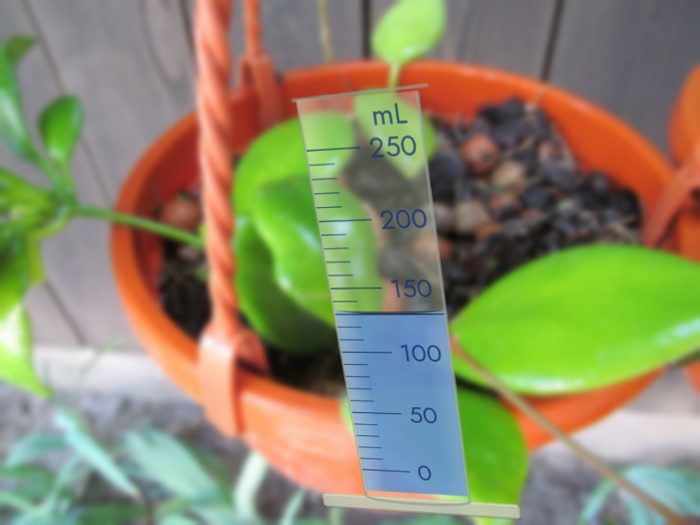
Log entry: 130 mL
